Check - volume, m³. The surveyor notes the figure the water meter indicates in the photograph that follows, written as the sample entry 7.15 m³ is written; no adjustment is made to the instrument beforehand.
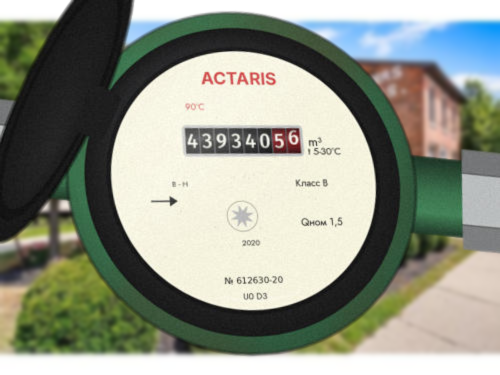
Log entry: 439340.56 m³
